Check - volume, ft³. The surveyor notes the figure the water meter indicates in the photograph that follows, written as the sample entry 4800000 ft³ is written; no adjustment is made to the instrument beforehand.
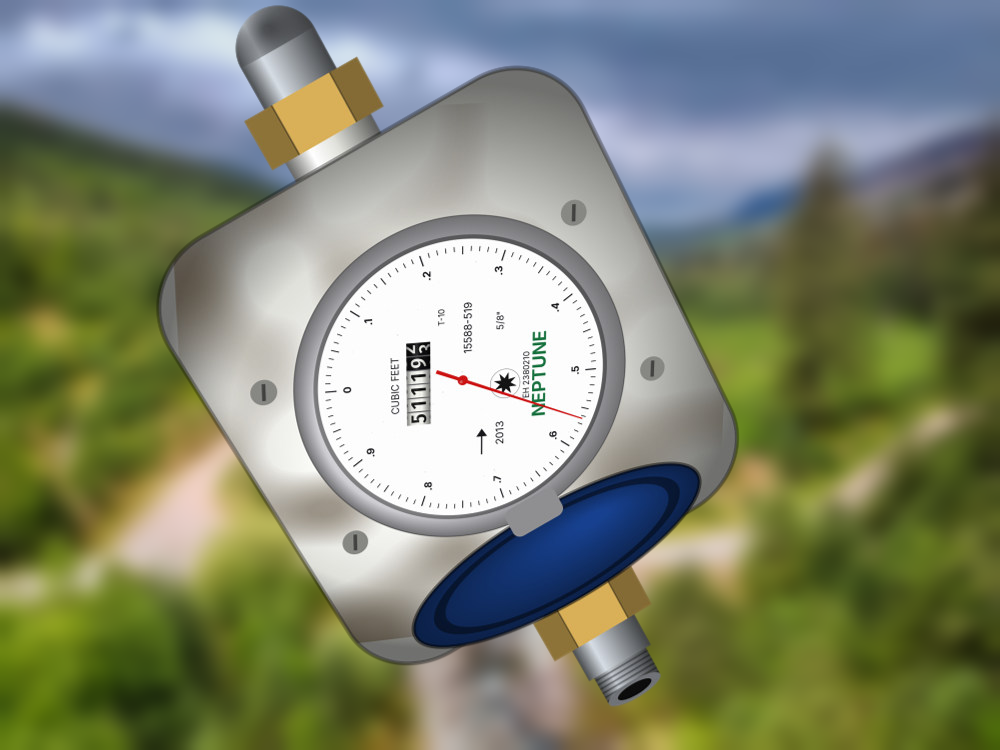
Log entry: 511192.56 ft³
